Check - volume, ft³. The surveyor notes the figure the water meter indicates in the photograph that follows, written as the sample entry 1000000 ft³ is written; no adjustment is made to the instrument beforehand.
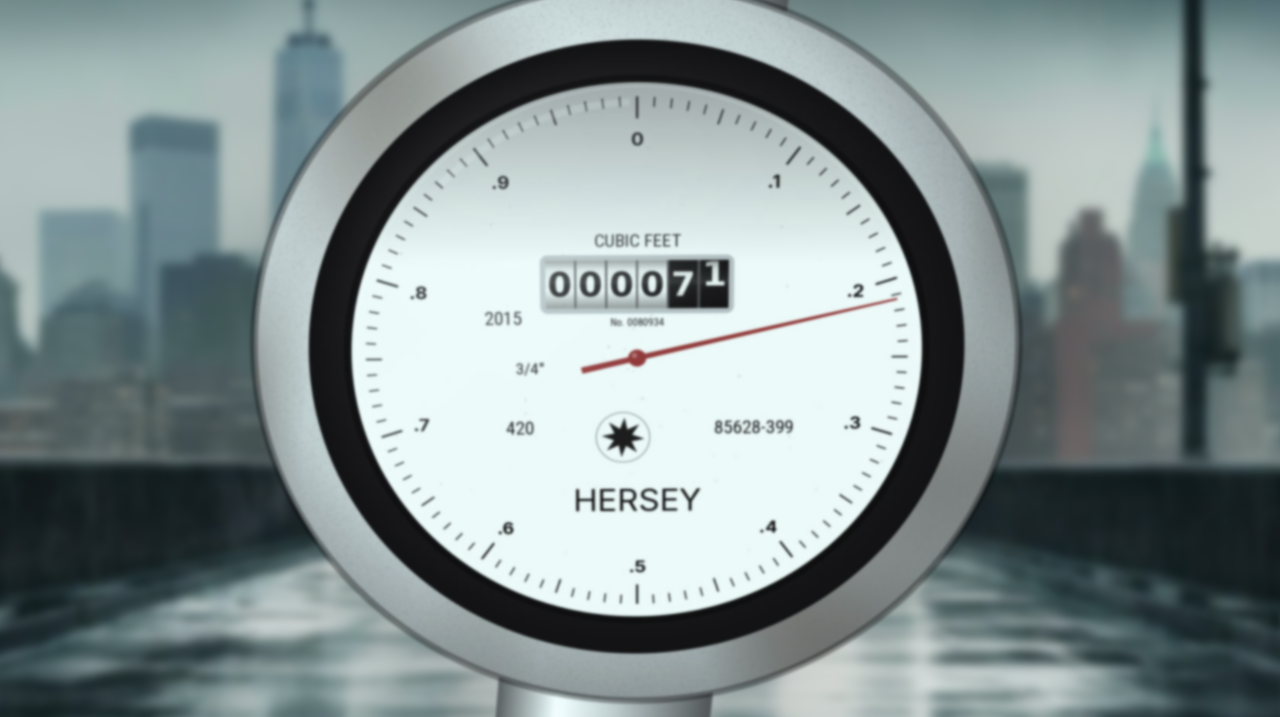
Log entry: 71.21 ft³
